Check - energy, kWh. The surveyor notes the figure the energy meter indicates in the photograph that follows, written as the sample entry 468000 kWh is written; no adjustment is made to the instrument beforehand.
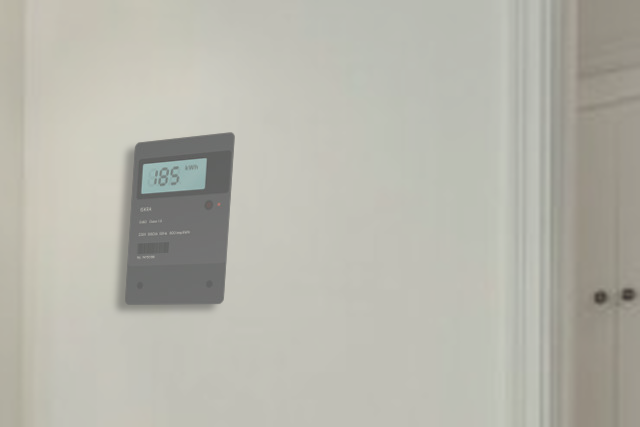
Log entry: 185 kWh
